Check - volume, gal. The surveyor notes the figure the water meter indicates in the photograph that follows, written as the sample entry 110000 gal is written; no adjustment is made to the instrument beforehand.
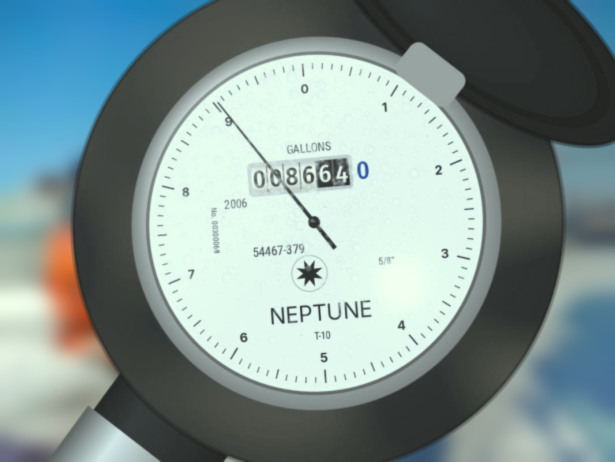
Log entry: 86639.0 gal
